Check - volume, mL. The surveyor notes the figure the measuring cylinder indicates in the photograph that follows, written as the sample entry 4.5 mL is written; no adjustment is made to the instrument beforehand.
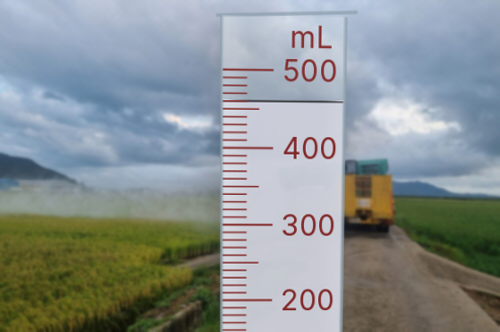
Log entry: 460 mL
